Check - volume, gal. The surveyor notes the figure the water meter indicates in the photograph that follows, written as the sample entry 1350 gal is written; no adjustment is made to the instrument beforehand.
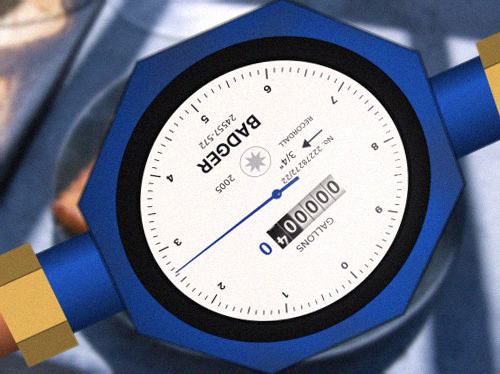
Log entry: 42.6 gal
